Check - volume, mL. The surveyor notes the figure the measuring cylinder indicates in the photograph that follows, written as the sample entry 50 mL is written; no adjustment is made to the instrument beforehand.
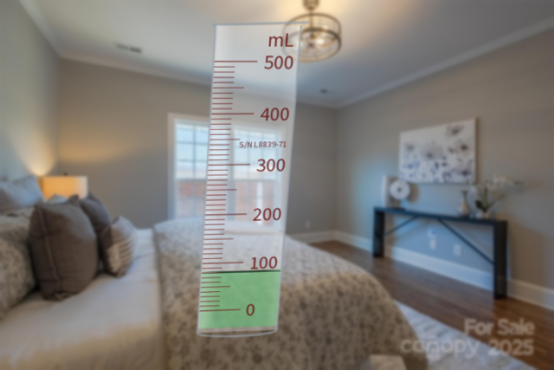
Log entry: 80 mL
